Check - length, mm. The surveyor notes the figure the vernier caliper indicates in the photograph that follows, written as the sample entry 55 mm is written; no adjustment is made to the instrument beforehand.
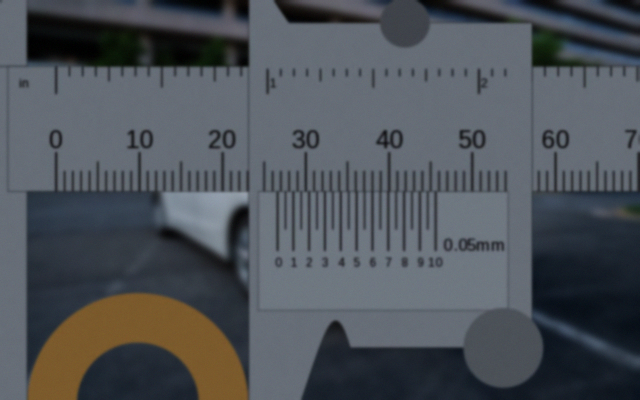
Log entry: 26.6 mm
